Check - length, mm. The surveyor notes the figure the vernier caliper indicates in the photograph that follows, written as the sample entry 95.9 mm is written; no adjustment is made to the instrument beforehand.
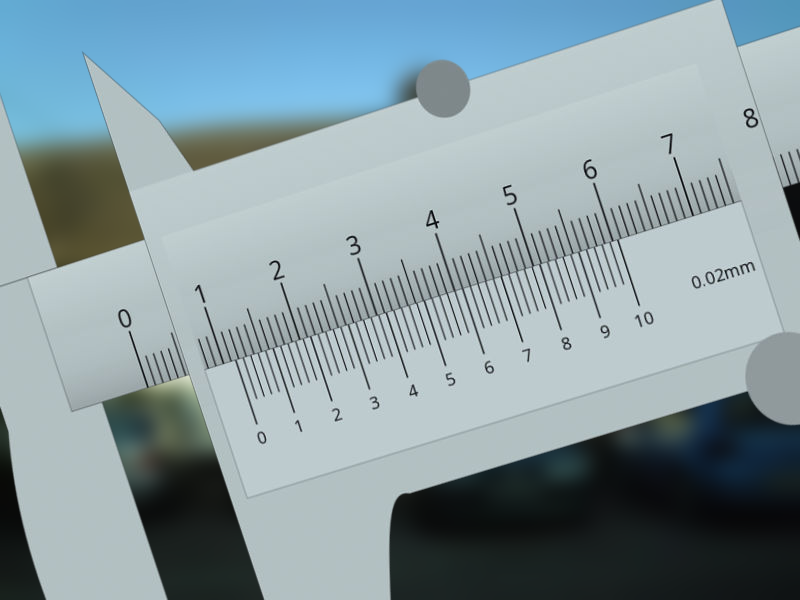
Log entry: 11.6 mm
